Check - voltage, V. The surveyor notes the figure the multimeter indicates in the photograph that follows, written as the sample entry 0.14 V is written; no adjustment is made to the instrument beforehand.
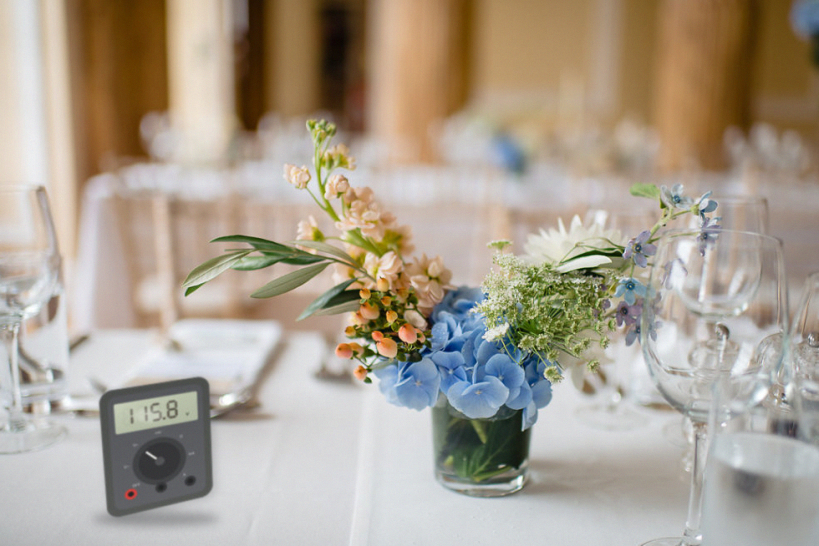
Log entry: 115.8 V
